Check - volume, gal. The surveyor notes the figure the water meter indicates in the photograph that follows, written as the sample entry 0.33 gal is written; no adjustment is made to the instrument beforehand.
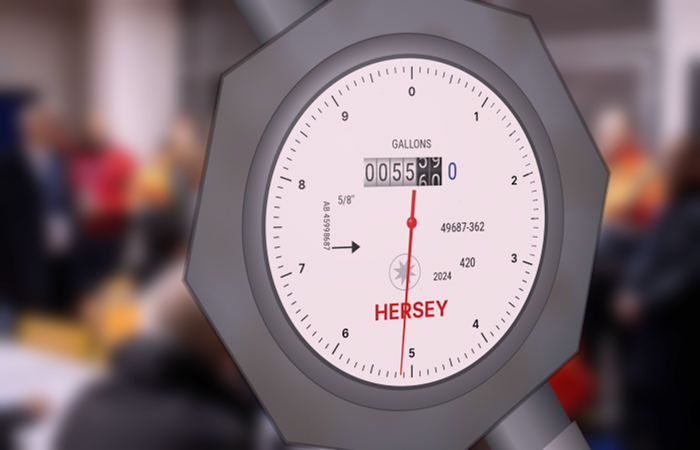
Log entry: 55595.1 gal
